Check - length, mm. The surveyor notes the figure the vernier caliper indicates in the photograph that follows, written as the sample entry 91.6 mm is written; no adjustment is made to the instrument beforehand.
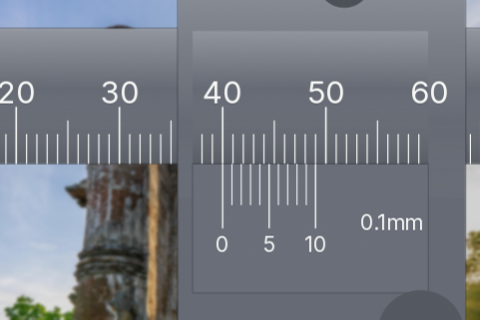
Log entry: 40.0 mm
